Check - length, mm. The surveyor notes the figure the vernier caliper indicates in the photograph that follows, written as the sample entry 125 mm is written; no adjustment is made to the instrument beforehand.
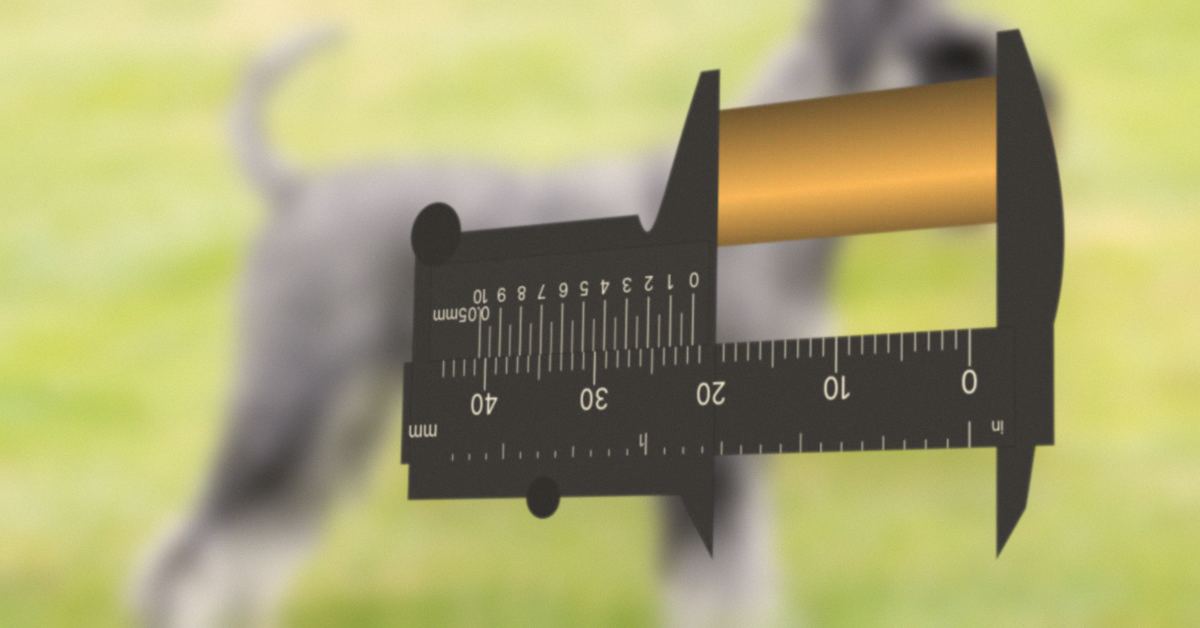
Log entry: 21.6 mm
